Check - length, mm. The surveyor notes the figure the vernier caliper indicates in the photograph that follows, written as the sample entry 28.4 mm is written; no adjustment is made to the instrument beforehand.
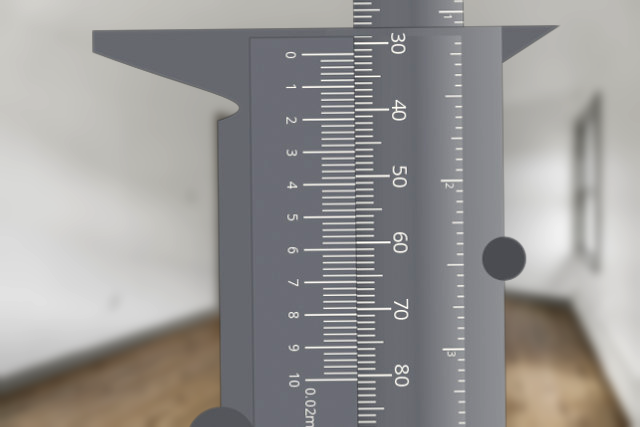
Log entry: 31.6 mm
